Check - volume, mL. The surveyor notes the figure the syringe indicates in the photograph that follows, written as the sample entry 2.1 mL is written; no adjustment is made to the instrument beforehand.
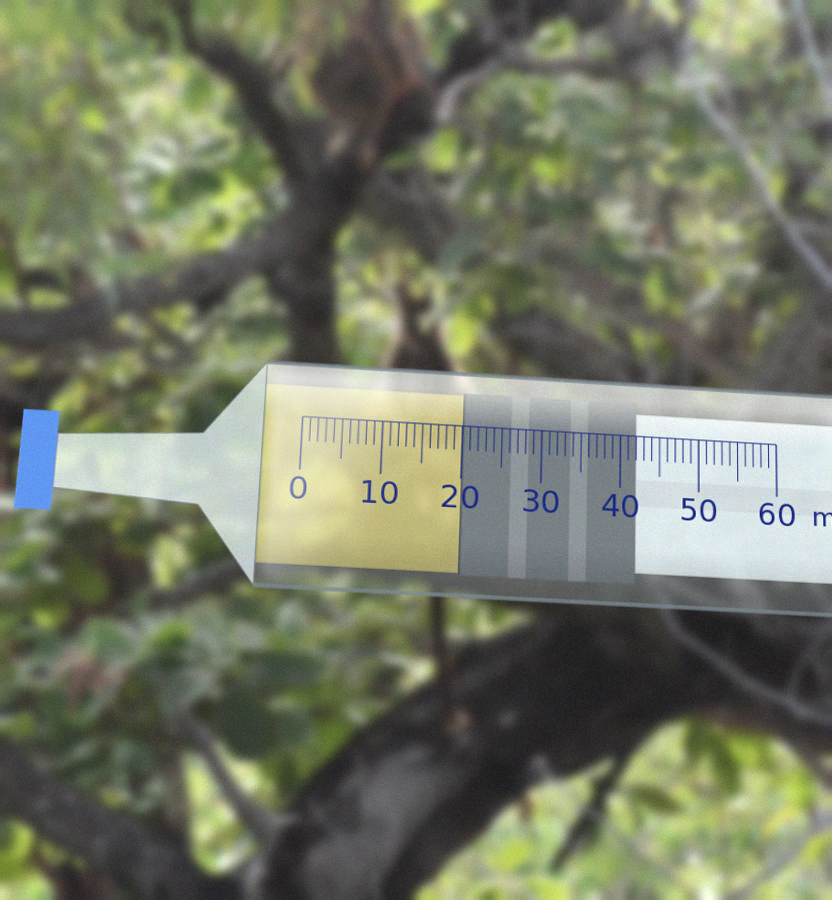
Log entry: 20 mL
